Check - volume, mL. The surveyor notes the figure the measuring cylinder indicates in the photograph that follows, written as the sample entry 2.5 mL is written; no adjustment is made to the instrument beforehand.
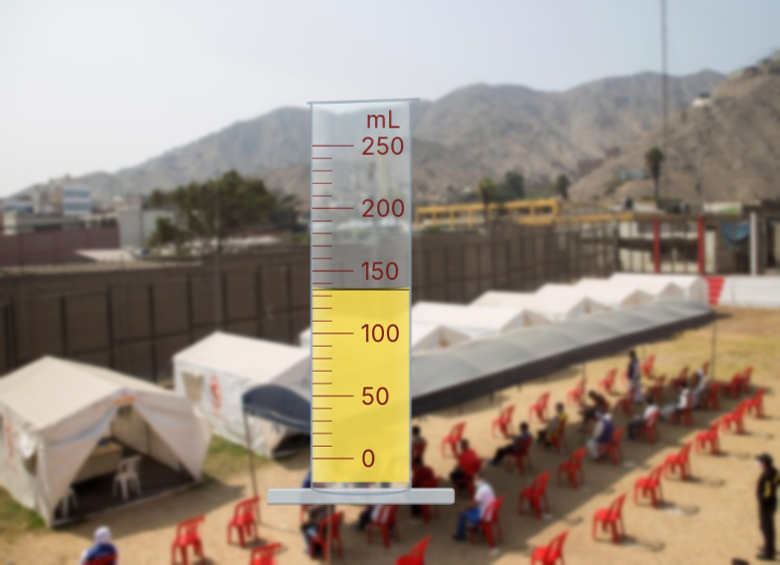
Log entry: 135 mL
